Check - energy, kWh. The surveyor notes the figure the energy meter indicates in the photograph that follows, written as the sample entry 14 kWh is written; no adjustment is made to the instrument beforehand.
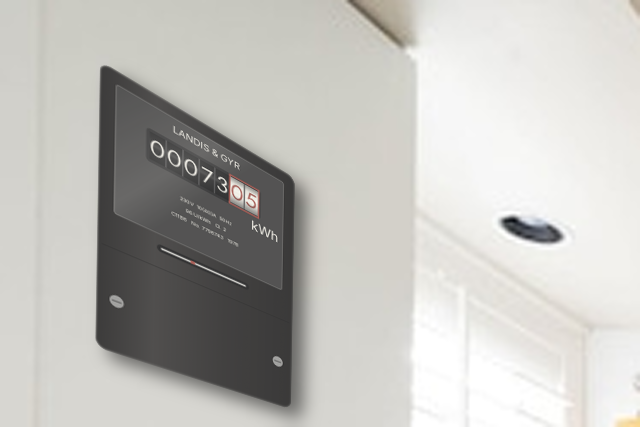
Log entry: 73.05 kWh
